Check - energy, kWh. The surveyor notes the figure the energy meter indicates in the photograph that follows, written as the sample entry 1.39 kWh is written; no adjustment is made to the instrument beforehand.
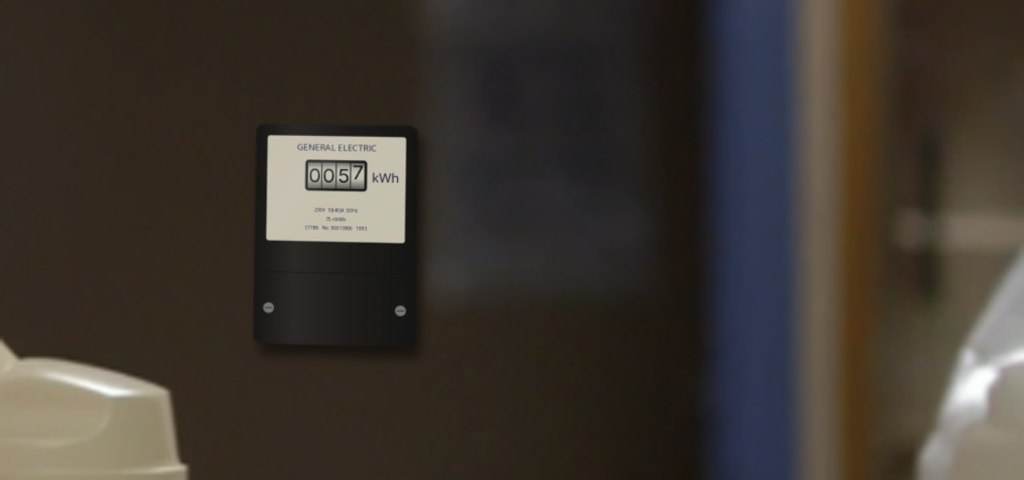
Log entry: 57 kWh
